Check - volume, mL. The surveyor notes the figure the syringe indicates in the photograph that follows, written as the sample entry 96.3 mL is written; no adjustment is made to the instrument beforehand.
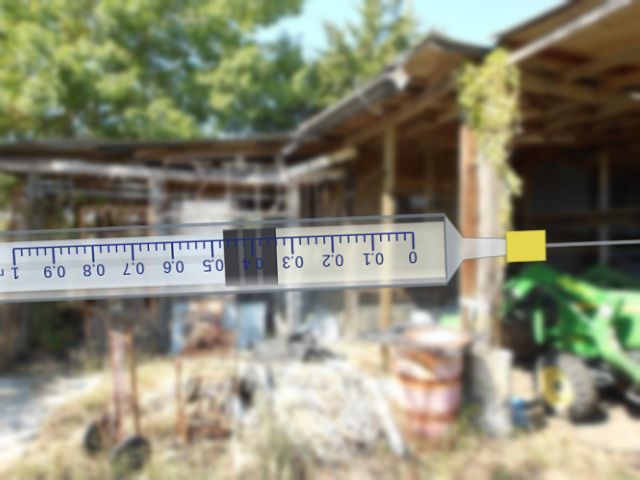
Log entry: 0.34 mL
